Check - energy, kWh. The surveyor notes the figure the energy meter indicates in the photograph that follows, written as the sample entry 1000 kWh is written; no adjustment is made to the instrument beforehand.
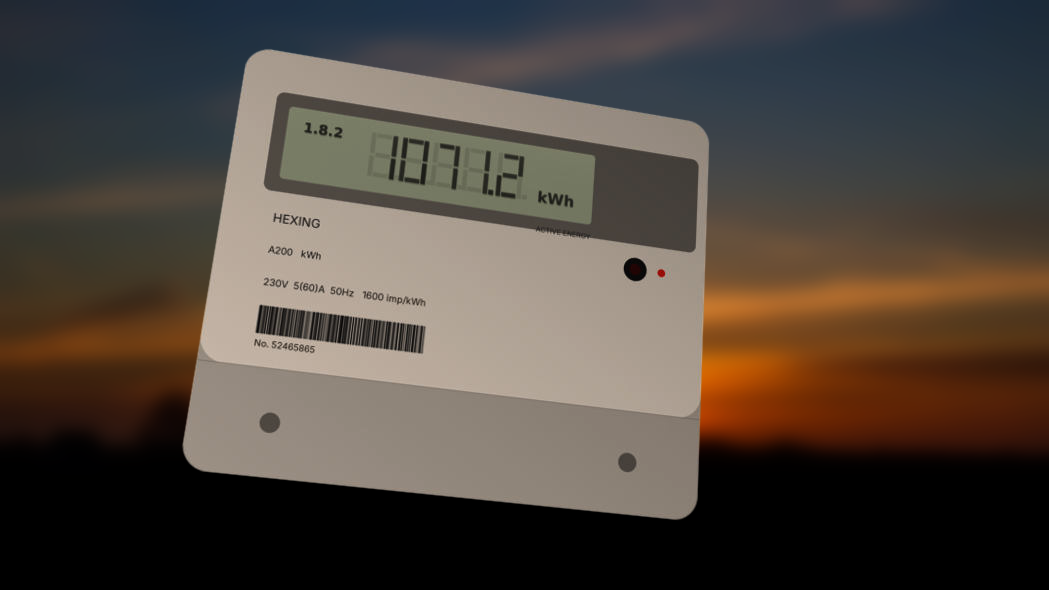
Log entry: 1071.2 kWh
